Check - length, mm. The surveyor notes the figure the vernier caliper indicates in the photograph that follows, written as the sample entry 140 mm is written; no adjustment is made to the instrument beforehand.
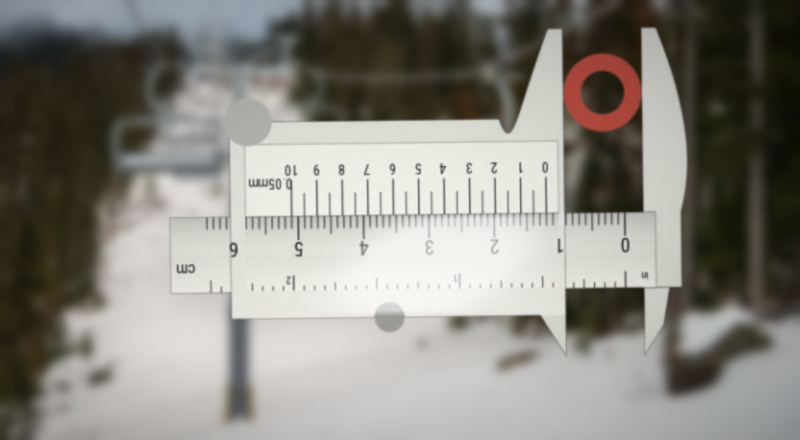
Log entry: 12.0 mm
